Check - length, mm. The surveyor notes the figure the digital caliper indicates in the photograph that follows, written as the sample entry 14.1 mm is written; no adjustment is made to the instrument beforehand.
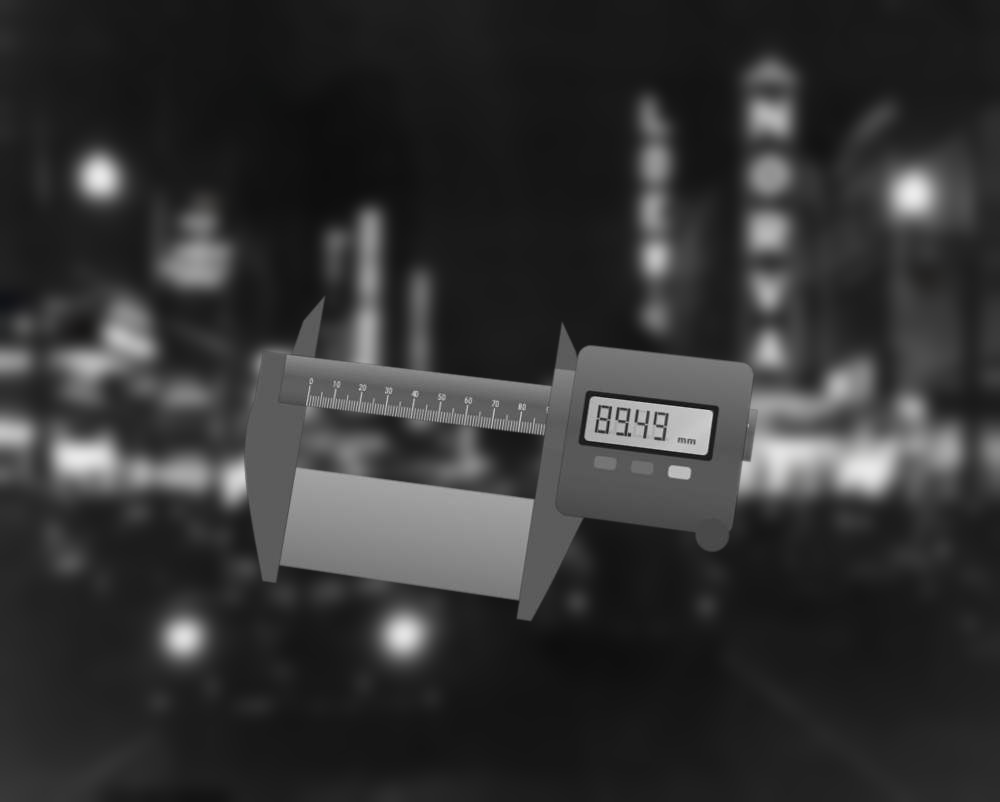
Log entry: 89.49 mm
